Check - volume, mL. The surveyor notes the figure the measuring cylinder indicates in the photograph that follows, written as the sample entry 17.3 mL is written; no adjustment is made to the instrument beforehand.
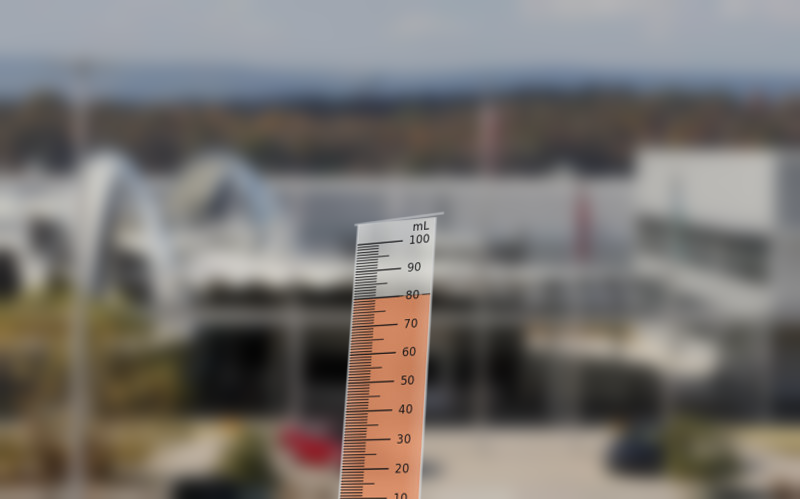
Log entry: 80 mL
